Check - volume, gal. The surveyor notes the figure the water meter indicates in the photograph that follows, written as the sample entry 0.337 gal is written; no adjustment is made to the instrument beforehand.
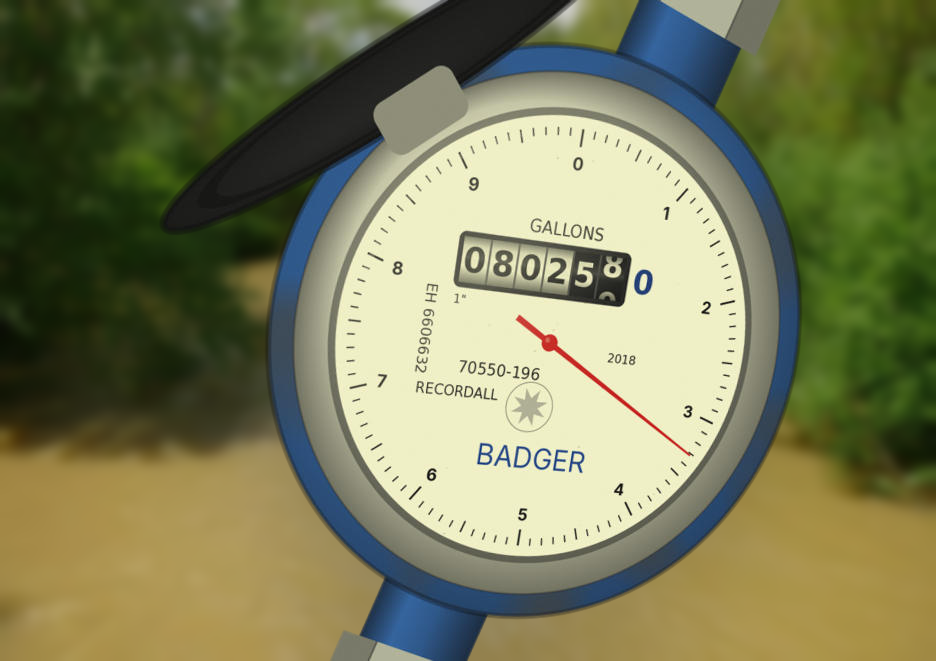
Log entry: 802583.3 gal
